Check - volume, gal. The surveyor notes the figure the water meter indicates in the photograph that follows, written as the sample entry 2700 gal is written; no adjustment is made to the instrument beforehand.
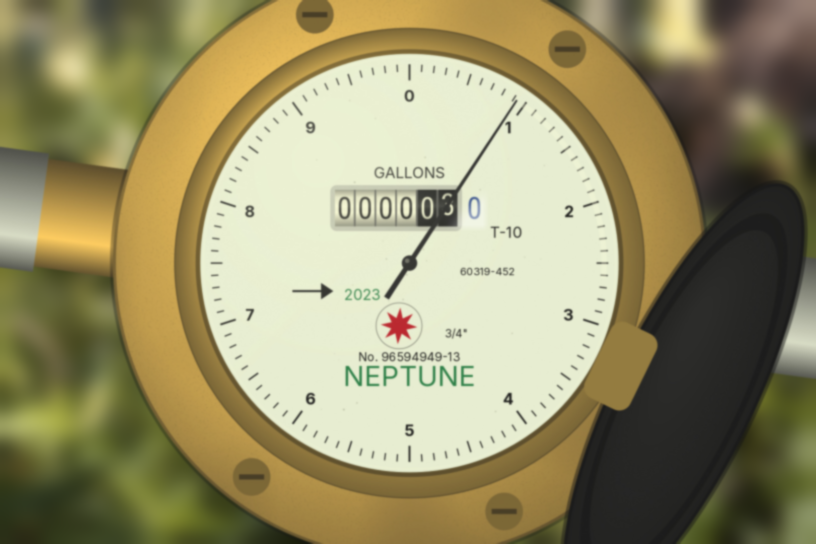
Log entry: 30.9 gal
